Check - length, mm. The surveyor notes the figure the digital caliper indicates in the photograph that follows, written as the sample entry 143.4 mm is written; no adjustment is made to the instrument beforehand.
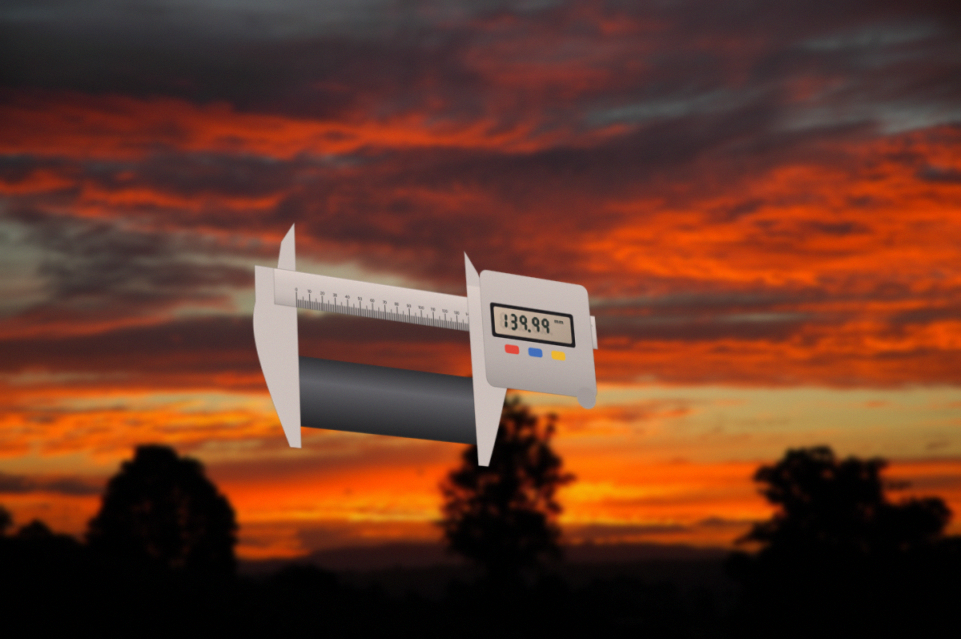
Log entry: 139.99 mm
